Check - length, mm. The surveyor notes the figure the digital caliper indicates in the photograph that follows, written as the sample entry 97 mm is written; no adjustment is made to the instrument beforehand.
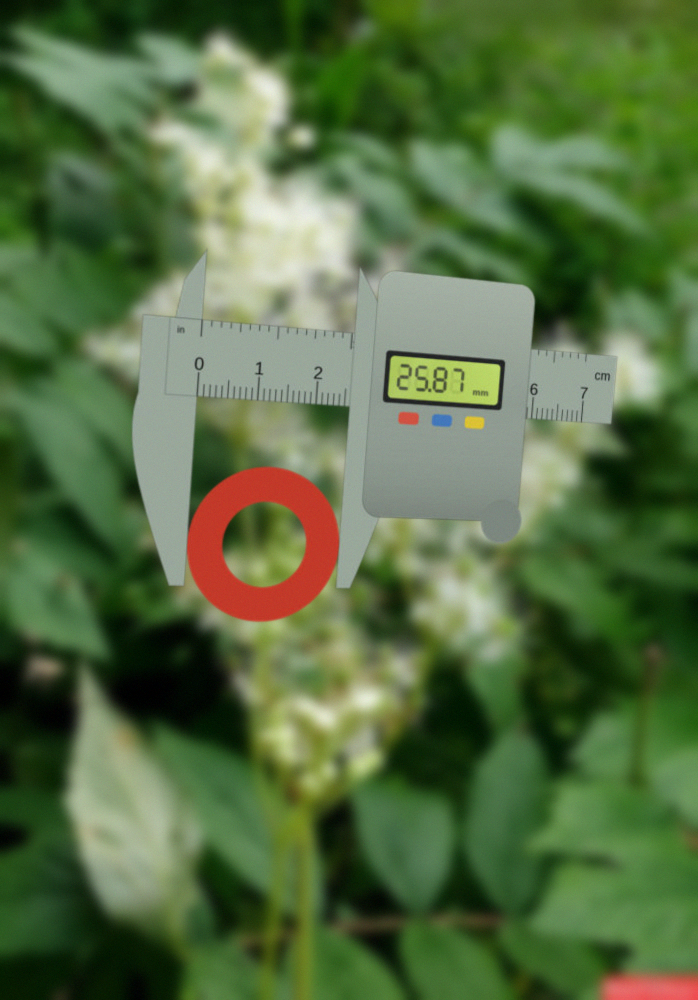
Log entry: 25.87 mm
